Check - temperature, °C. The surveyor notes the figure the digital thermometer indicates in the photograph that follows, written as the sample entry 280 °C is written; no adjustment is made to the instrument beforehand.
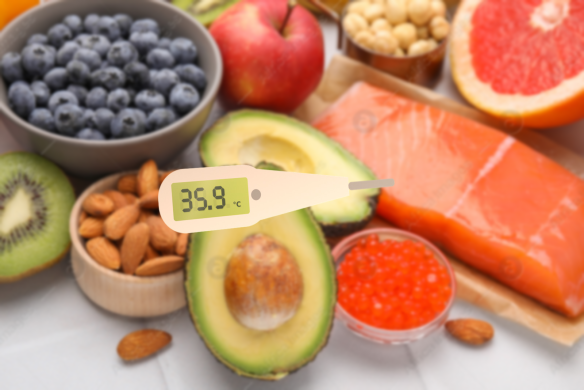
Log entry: 35.9 °C
